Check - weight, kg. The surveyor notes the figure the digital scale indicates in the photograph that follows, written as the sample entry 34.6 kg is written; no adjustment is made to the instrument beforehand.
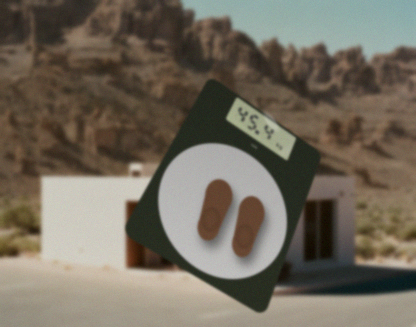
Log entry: 45.4 kg
